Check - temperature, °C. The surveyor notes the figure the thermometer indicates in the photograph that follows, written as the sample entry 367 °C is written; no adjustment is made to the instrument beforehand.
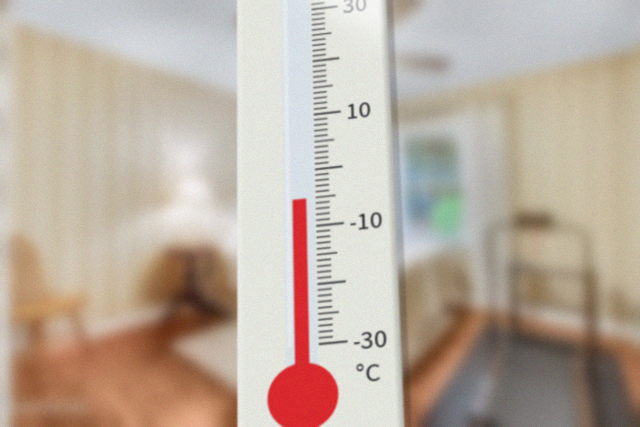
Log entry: -5 °C
